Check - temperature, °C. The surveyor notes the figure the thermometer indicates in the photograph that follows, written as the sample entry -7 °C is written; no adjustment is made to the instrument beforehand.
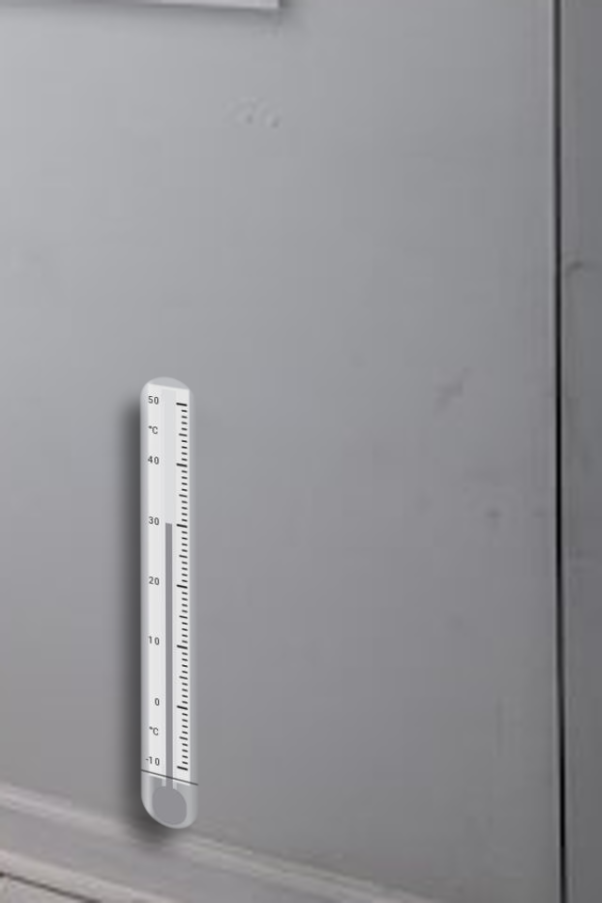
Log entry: 30 °C
